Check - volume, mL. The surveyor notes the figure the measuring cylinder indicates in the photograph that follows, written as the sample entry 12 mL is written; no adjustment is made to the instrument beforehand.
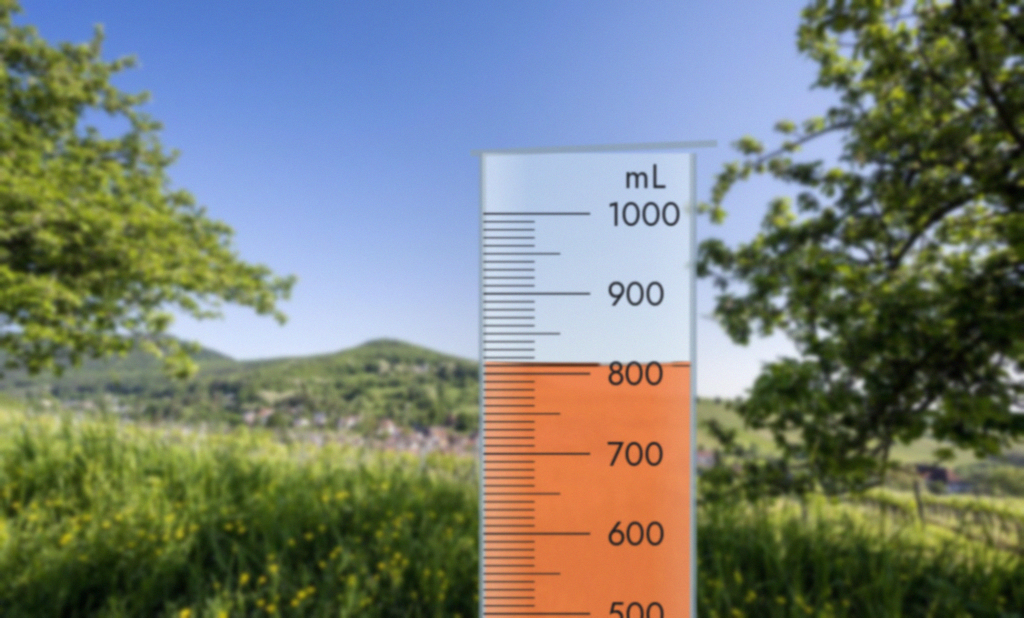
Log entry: 810 mL
